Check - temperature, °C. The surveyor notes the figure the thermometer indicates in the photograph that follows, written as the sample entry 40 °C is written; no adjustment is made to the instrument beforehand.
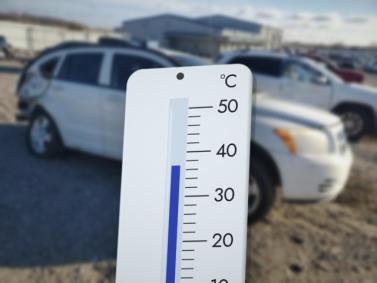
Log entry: 37 °C
